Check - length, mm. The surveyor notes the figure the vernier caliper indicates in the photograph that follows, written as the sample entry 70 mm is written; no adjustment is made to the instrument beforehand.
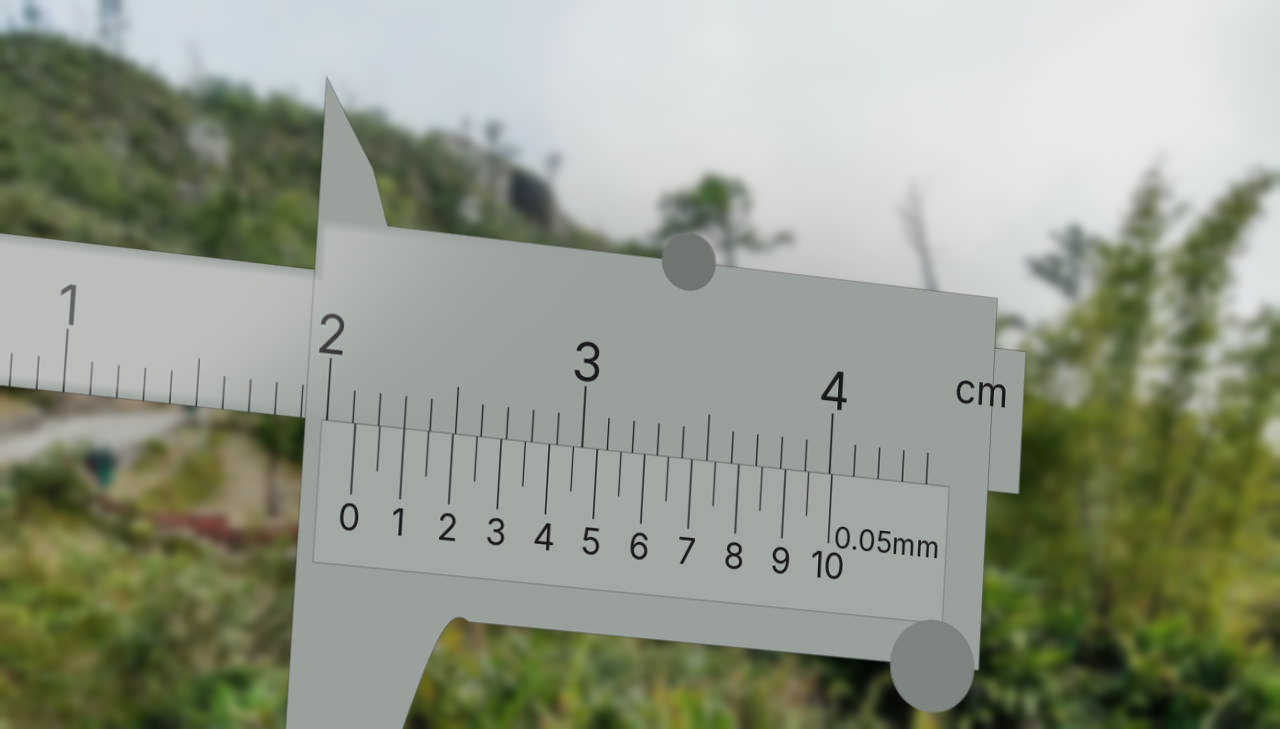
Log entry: 21.10 mm
